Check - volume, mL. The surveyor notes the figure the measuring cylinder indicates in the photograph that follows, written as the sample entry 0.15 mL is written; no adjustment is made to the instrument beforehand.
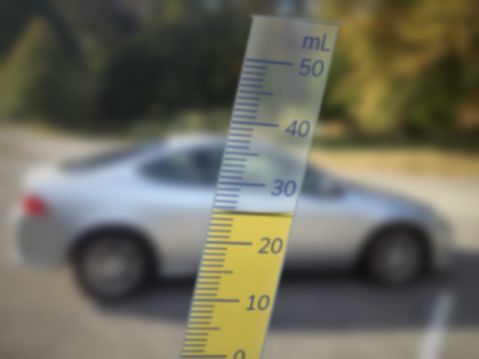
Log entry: 25 mL
